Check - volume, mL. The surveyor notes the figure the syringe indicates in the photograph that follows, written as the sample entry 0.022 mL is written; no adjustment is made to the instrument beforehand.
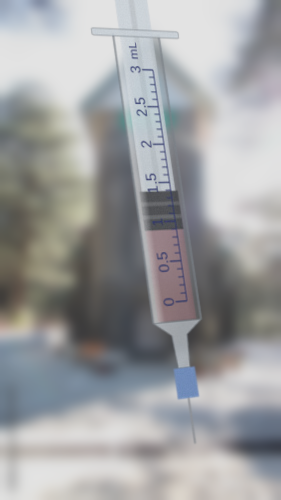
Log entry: 0.9 mL
